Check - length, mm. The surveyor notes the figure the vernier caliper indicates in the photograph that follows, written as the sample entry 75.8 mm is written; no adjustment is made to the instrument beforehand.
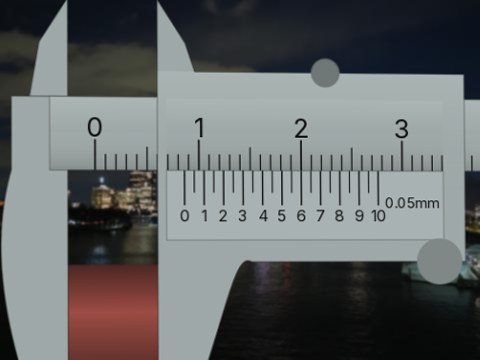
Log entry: 8.6 mm
